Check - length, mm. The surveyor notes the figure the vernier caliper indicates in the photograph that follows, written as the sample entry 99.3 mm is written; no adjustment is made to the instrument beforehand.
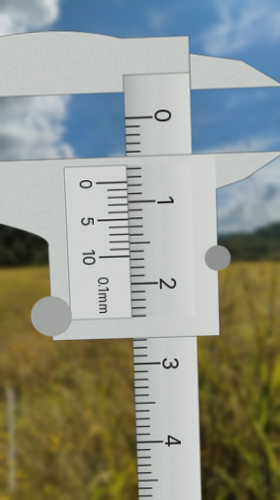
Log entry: 7.6 mm
